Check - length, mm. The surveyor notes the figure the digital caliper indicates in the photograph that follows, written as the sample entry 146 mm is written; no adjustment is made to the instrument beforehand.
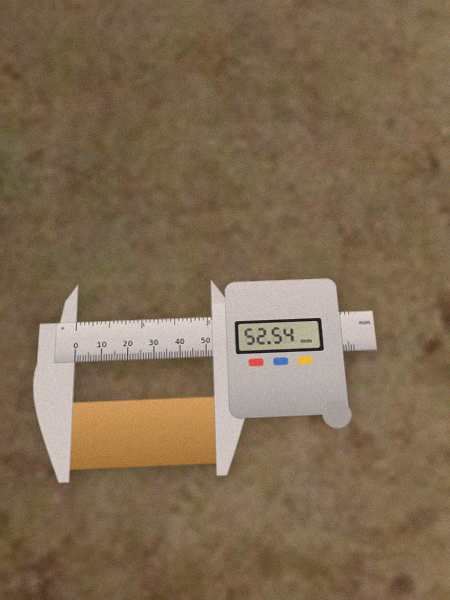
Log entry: 52.54 mm
